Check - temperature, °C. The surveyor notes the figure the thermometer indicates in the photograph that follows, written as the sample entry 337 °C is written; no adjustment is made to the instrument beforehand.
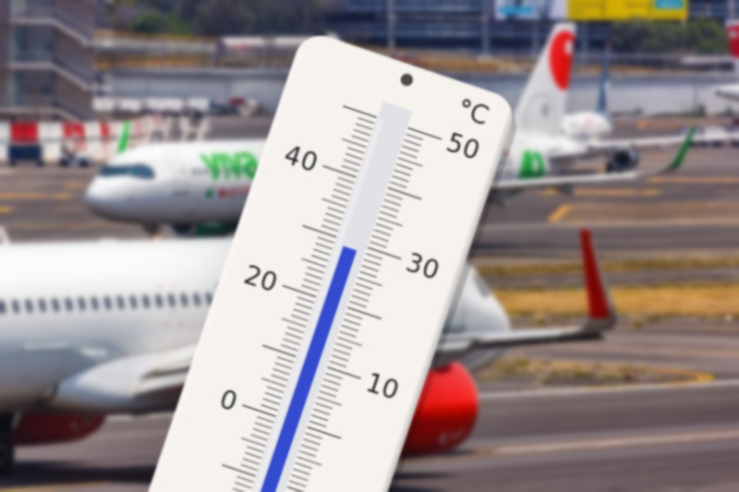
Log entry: 29 °C
